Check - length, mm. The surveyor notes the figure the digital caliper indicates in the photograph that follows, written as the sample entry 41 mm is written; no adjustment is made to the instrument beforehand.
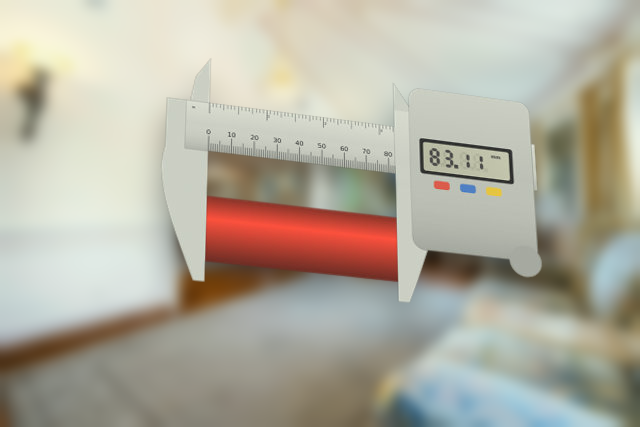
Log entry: 83.11 mm
